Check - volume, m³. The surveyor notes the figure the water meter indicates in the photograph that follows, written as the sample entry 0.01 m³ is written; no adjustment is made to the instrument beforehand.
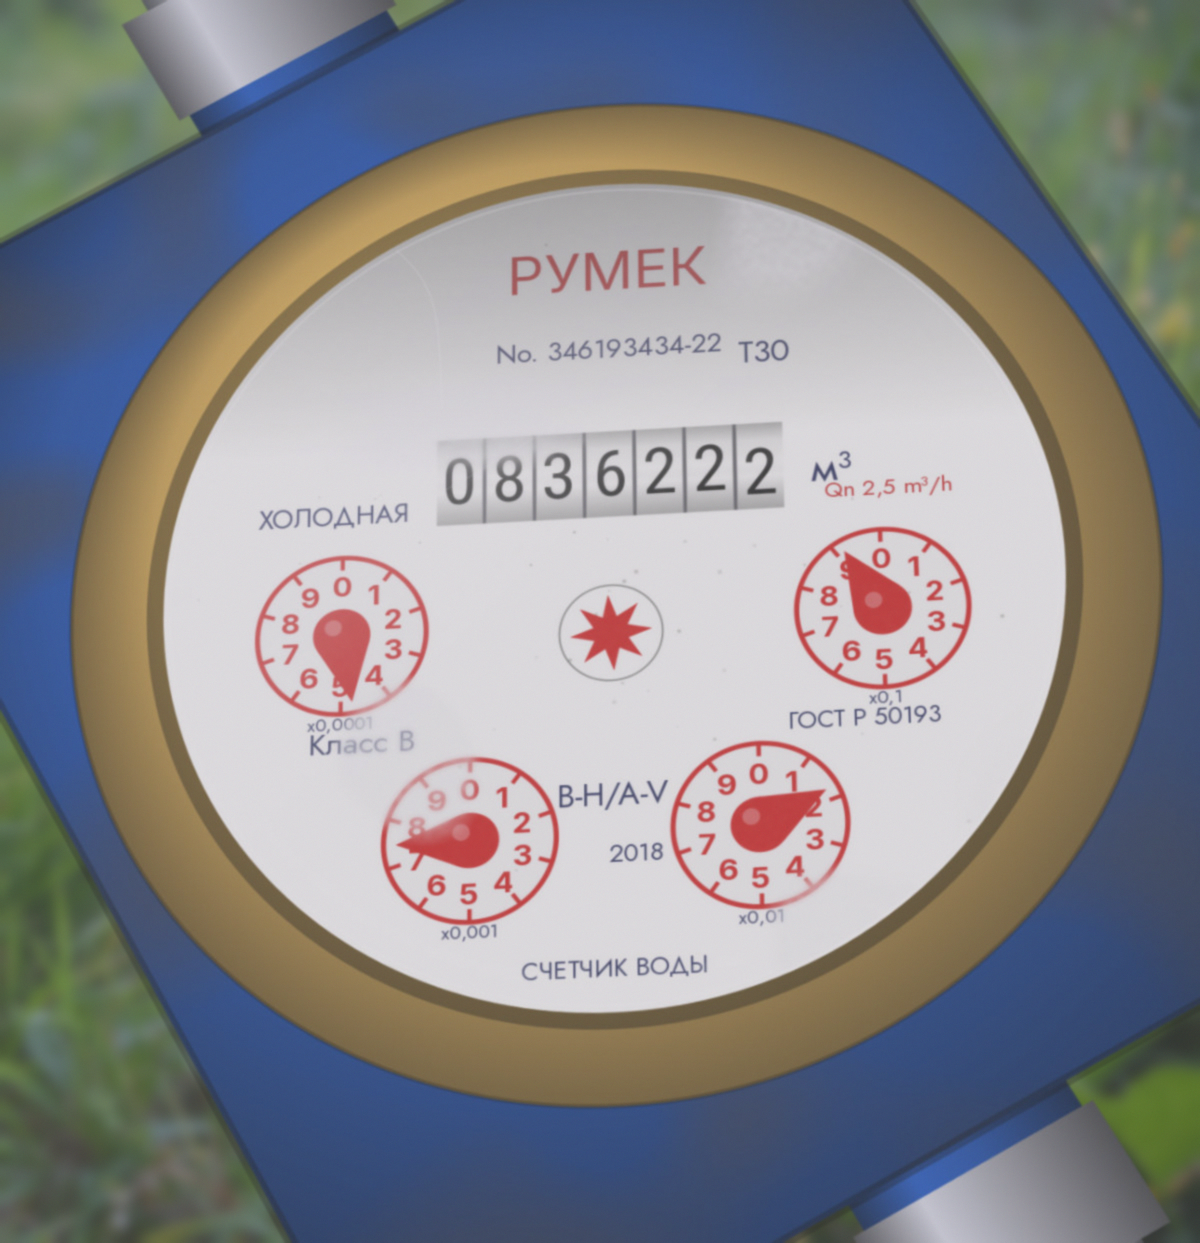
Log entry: 836221.9174 m³
